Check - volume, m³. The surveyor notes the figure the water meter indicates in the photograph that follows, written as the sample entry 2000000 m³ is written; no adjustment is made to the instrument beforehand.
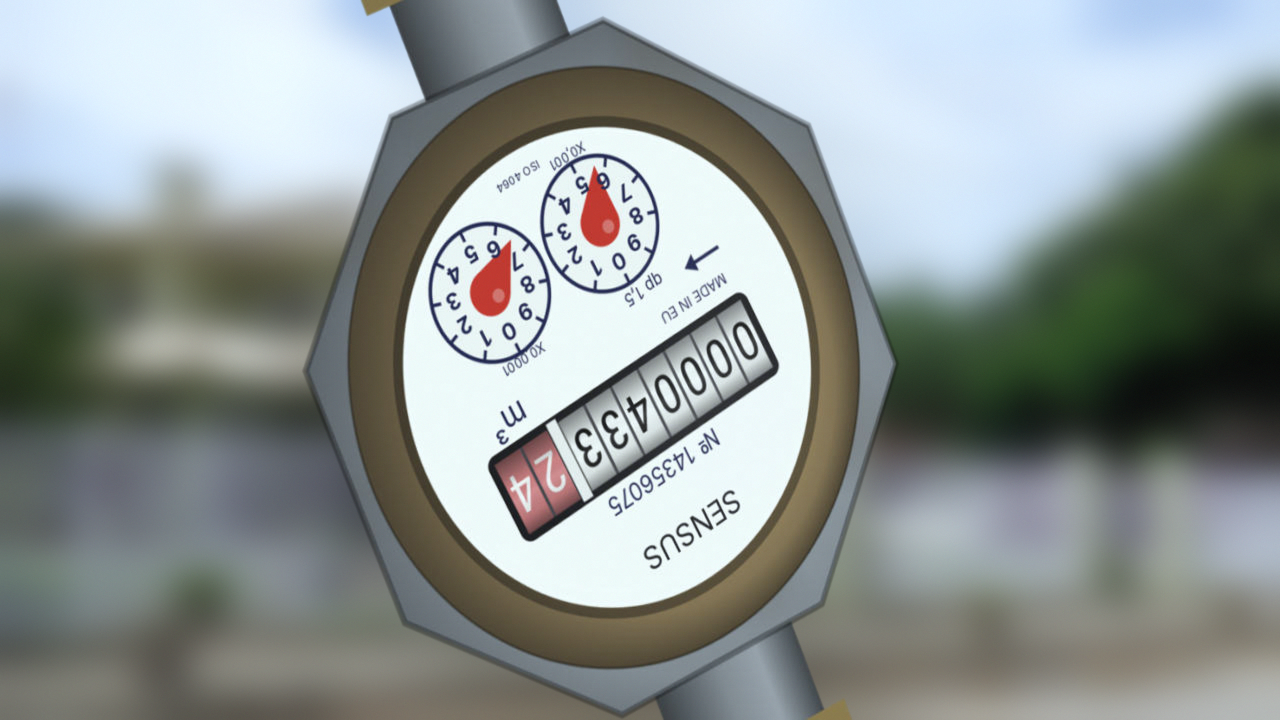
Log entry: 433.2456 m³
